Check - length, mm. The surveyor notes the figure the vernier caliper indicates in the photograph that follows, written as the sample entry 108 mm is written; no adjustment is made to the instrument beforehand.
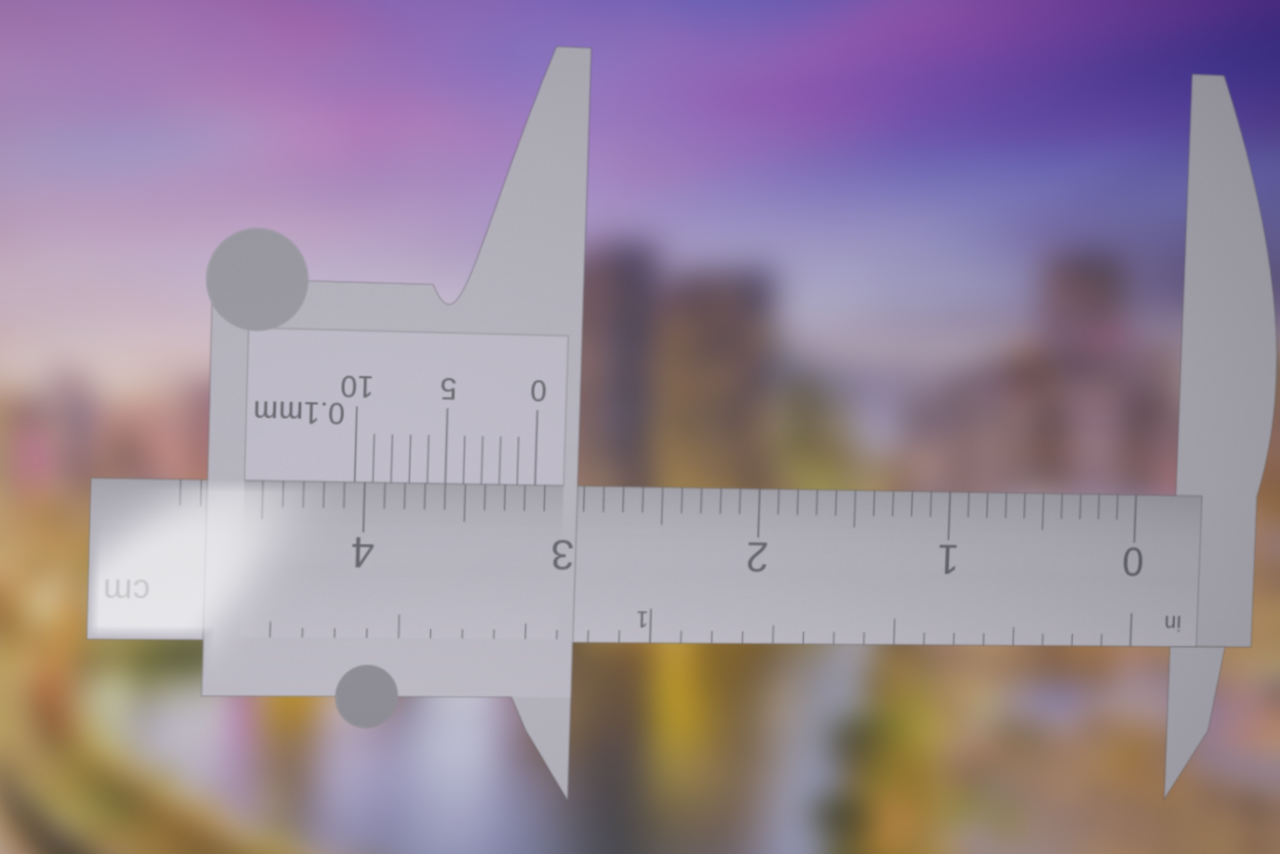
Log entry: 31.5 mm
